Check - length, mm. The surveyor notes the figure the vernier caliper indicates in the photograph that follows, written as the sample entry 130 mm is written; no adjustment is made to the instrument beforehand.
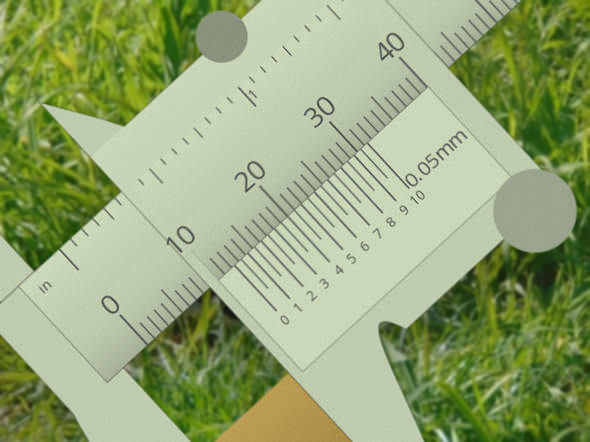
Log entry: 12.4 mm
